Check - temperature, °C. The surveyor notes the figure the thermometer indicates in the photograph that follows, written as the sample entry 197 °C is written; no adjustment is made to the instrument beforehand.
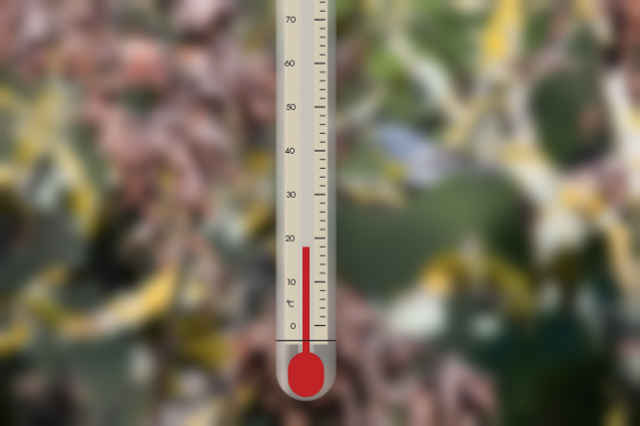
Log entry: 18 °C
